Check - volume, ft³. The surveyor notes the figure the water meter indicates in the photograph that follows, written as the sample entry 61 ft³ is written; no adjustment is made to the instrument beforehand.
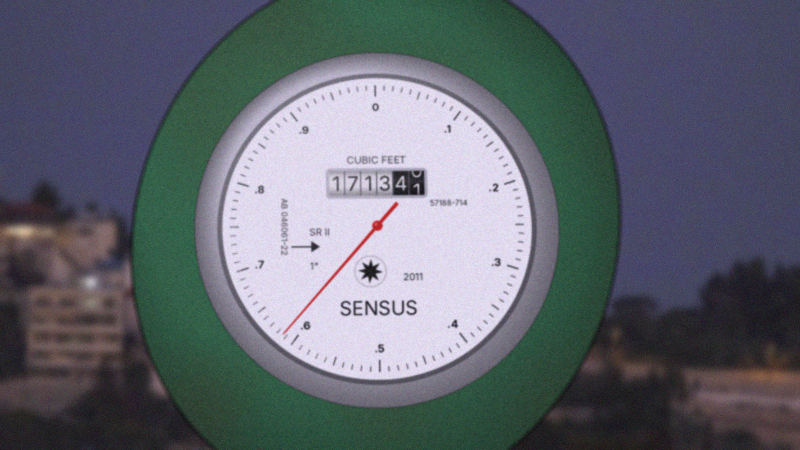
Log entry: 171340.61 ft³
